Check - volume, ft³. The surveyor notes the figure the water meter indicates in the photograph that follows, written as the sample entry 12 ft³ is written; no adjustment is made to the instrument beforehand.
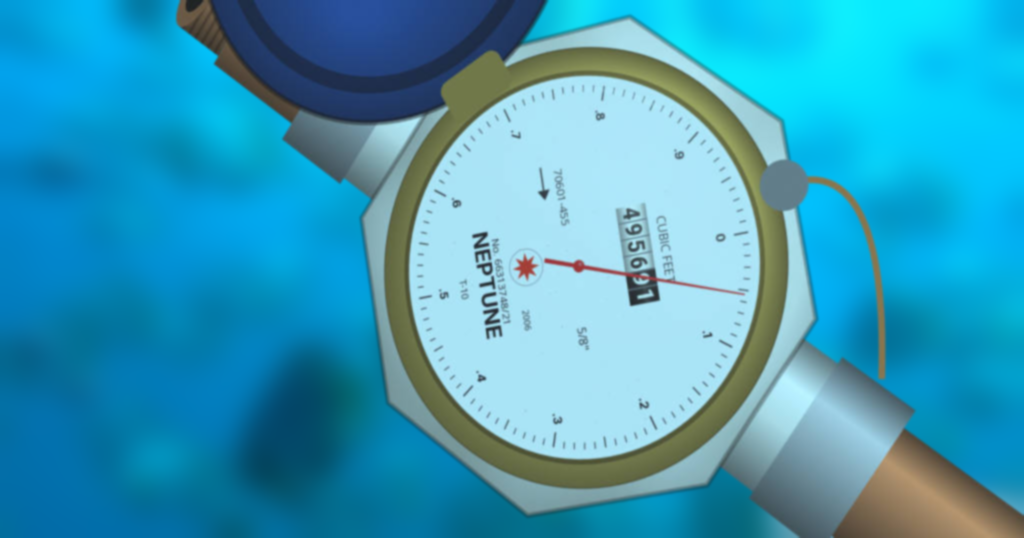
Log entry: 495691.05 ft³
